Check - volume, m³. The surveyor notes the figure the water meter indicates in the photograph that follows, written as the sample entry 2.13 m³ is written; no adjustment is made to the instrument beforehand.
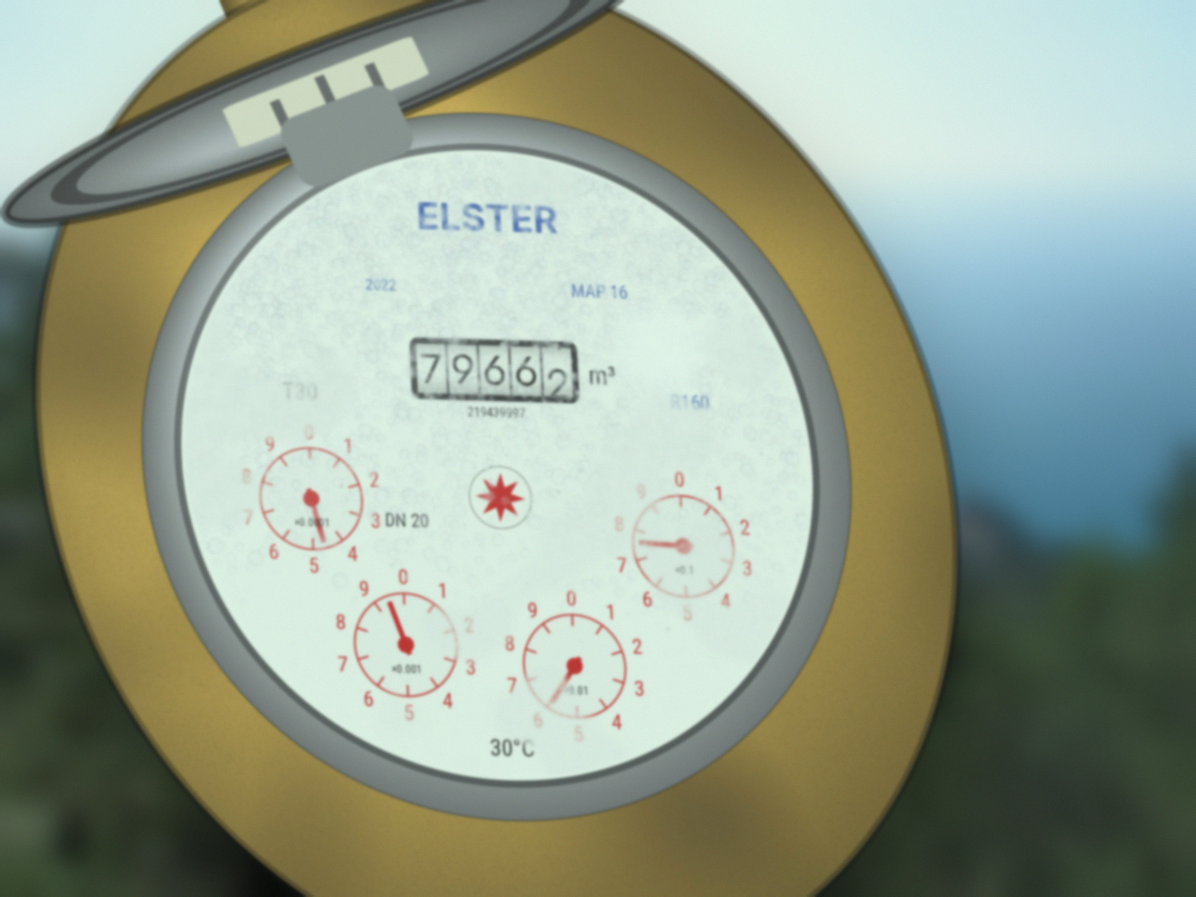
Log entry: 79661.7594 m³
